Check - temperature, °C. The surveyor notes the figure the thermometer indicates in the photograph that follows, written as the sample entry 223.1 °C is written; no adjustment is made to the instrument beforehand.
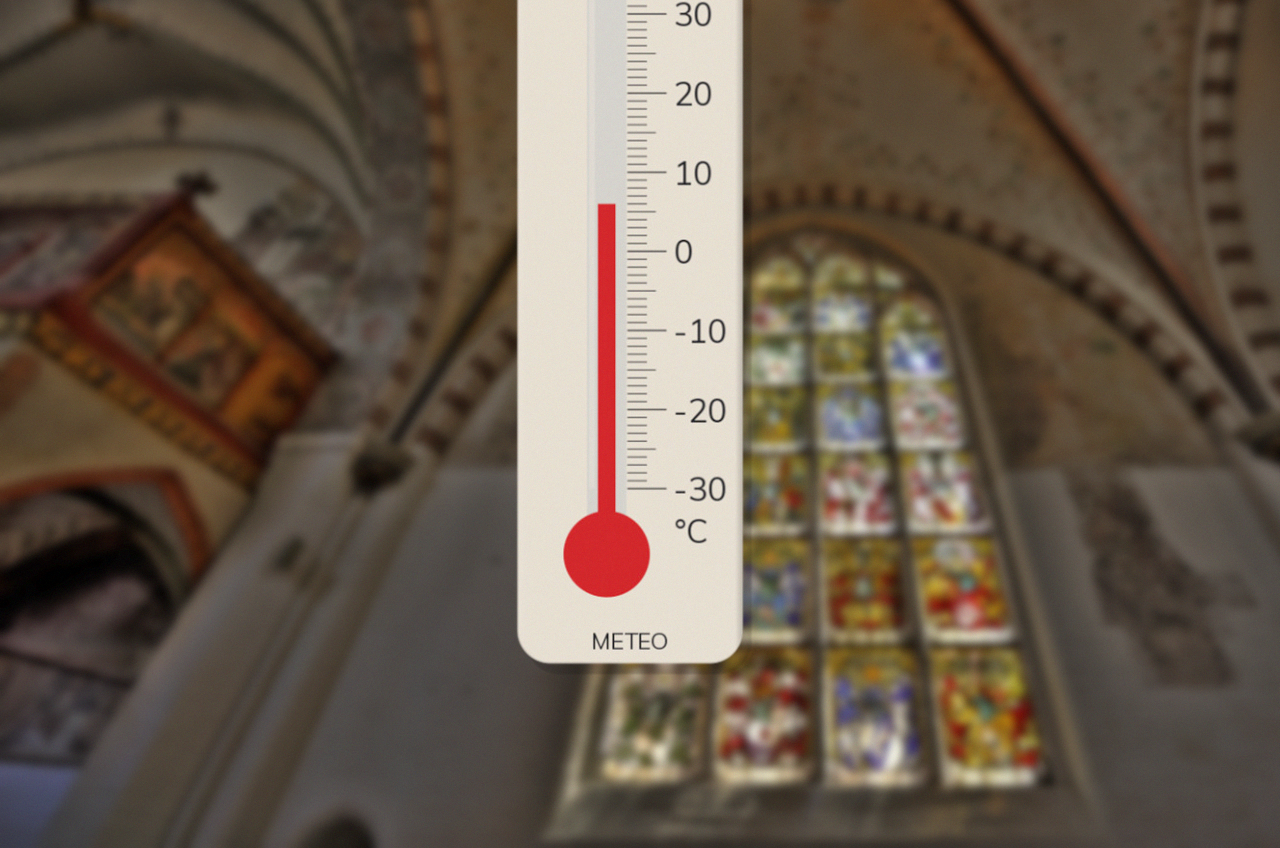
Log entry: 6 °C
